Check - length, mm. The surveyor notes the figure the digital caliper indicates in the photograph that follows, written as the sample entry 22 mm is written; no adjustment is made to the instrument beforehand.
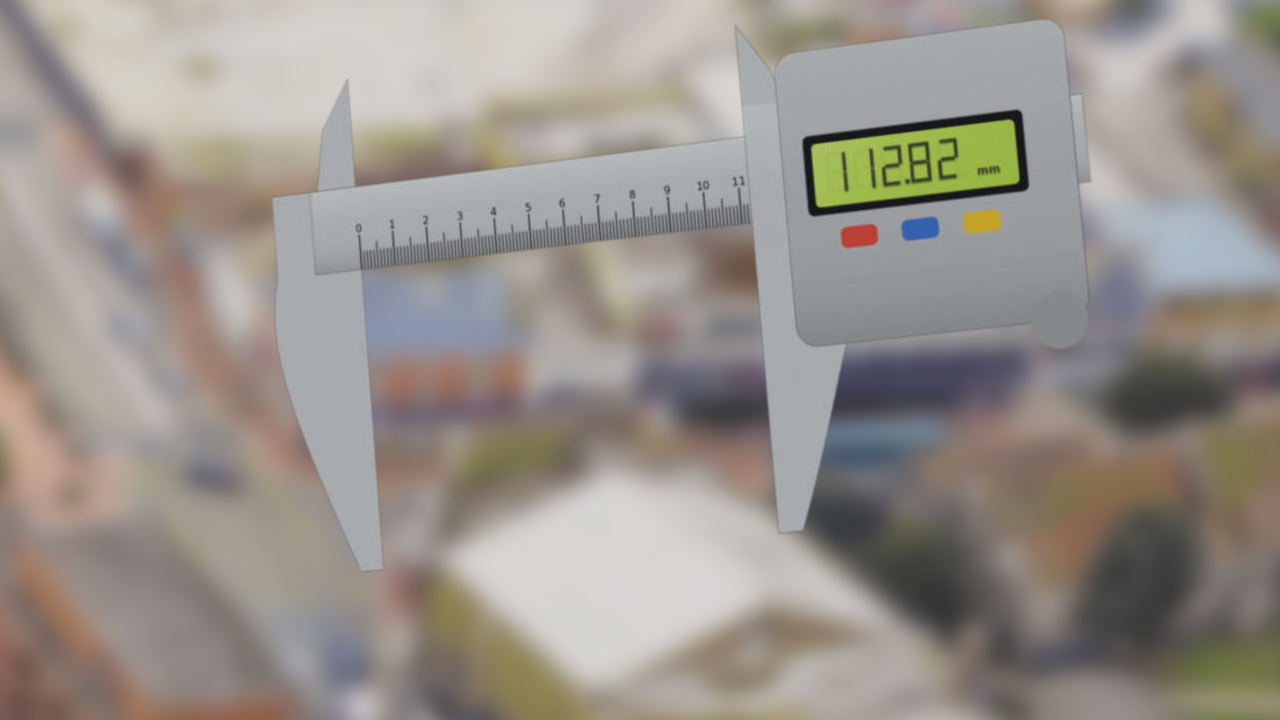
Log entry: 112.82 mm
